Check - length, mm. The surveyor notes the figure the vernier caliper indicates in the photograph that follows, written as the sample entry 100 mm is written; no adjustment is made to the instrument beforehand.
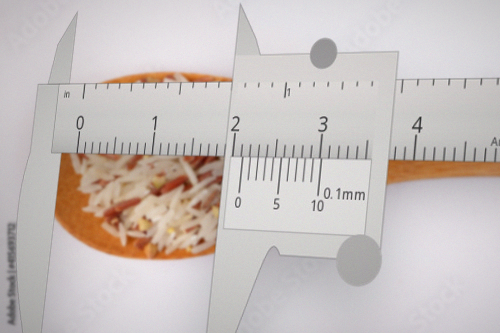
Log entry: 21.2 mm
